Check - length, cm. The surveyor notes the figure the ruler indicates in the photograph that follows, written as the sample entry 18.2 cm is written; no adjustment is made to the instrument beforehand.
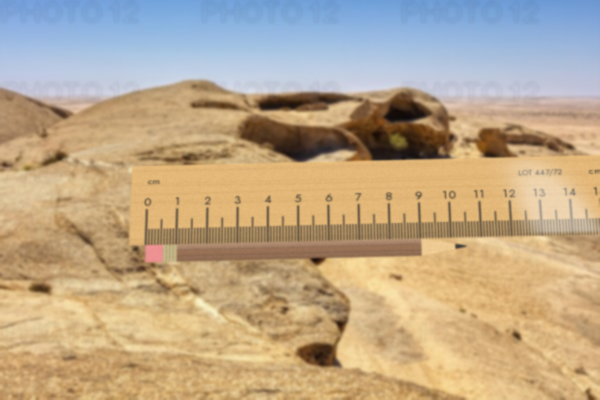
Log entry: 10.5 cm
